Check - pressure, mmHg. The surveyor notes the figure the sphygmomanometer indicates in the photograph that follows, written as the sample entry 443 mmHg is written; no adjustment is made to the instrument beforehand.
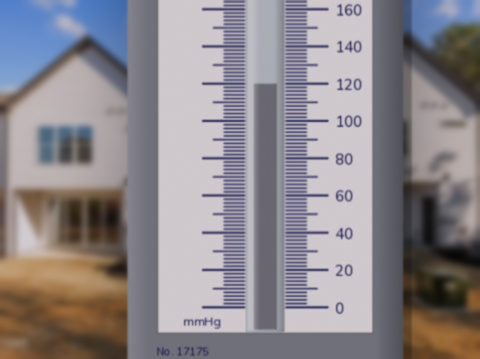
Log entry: 120 mmHg
